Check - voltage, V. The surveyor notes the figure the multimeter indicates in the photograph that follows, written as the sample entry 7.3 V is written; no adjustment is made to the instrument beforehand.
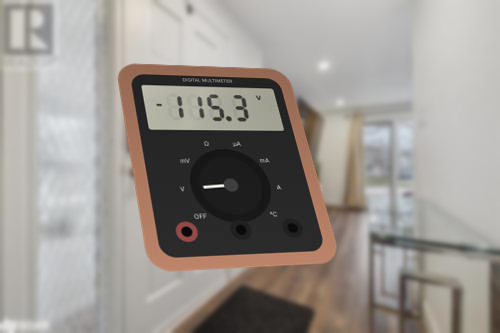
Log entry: -115.3 V
